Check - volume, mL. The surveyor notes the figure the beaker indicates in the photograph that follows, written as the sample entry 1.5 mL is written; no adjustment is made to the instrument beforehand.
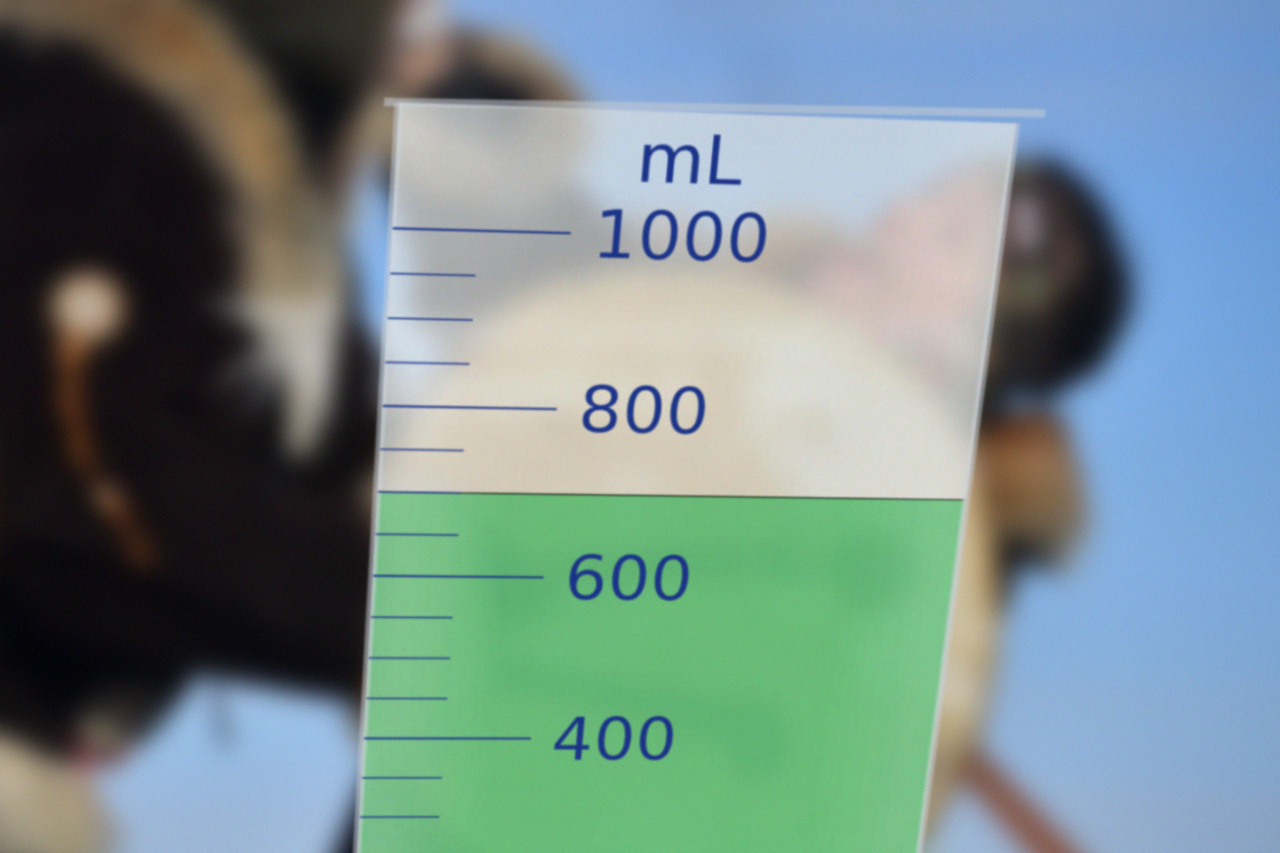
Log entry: 700 mL
